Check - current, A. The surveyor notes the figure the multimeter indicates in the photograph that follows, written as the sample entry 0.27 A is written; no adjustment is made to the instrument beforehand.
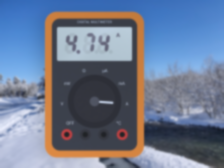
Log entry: 4.74 A
